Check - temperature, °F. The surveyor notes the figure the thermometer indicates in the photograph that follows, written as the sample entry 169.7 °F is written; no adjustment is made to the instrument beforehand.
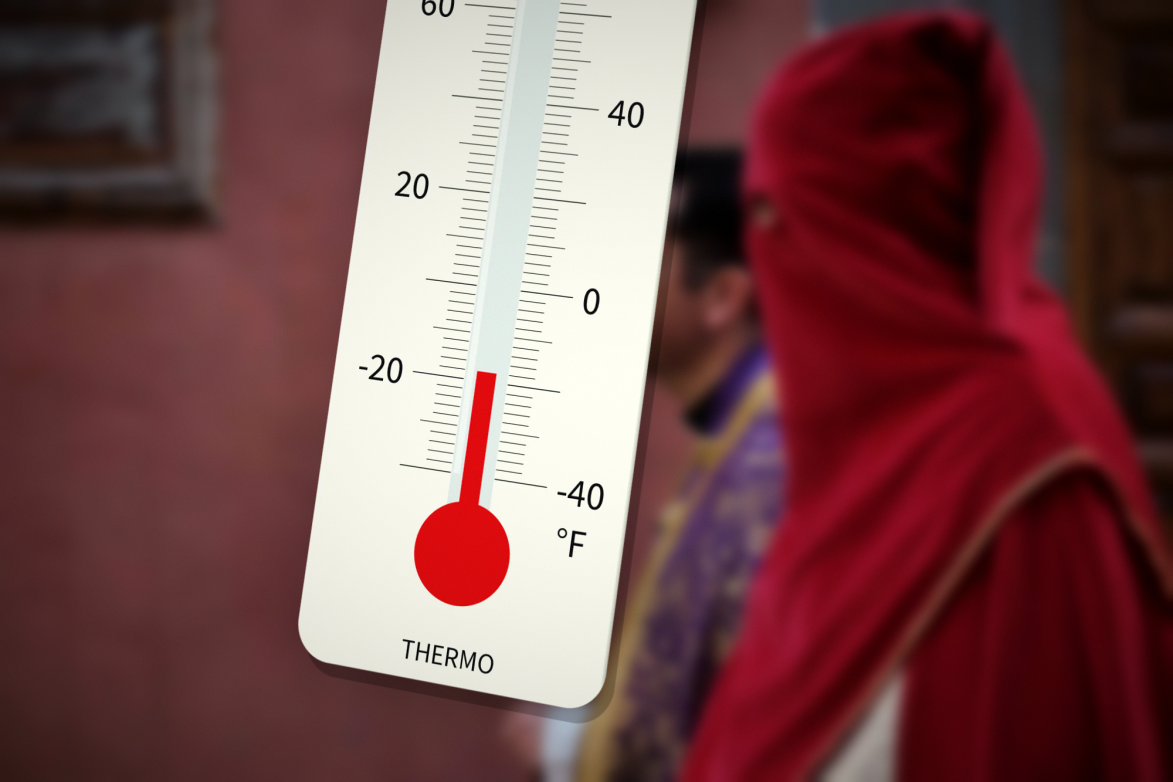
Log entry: -18 °F
